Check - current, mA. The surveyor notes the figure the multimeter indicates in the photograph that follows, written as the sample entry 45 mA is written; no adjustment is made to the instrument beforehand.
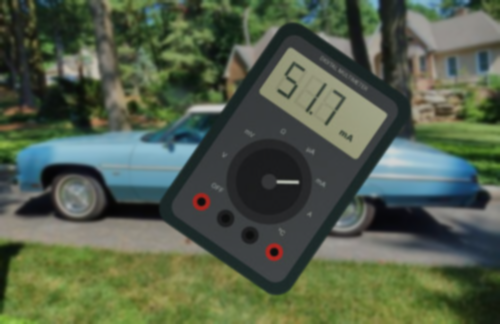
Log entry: 51.7 mA
